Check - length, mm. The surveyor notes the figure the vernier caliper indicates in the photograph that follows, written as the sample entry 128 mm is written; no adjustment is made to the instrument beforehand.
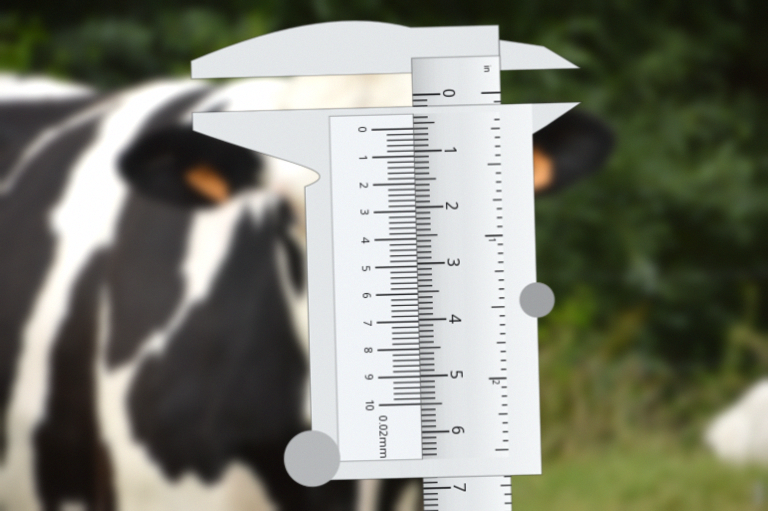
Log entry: 6.0 mm
